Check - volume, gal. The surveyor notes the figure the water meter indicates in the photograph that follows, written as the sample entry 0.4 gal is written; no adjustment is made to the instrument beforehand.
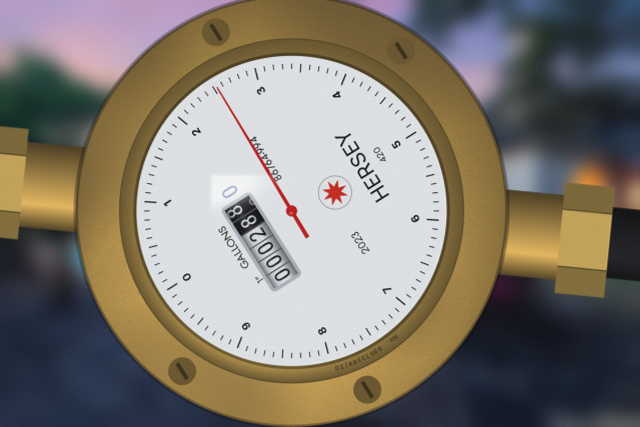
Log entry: 2882.5 gal
